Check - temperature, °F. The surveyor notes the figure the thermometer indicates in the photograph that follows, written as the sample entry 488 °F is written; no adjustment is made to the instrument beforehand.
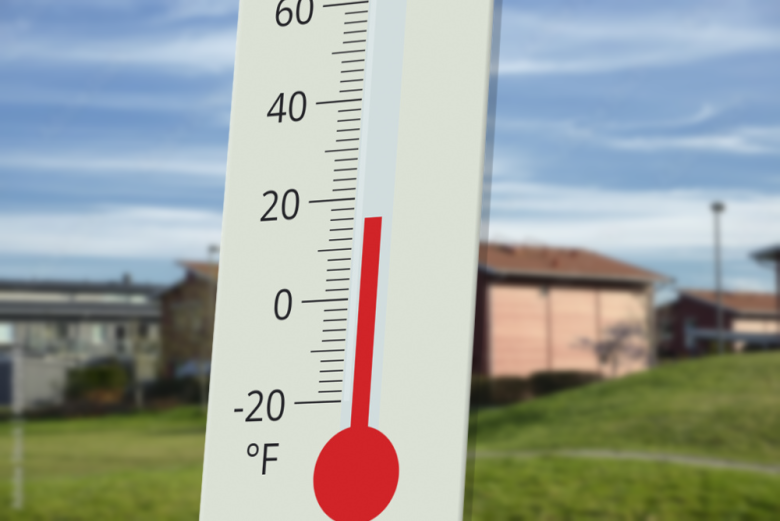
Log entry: 16 °F
